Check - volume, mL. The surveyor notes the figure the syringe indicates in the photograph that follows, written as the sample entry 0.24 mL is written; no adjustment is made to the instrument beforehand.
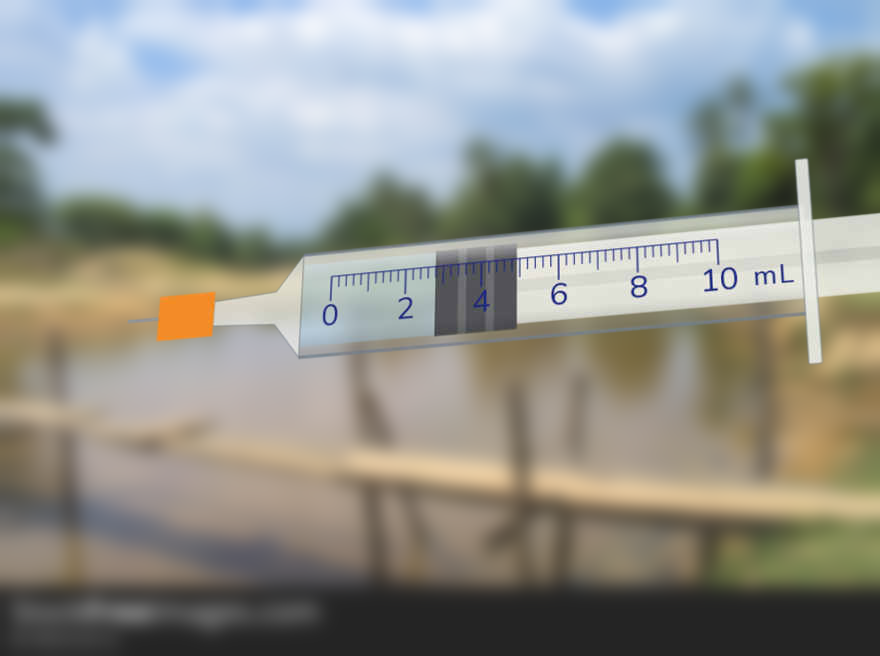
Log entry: 2.8 mL
